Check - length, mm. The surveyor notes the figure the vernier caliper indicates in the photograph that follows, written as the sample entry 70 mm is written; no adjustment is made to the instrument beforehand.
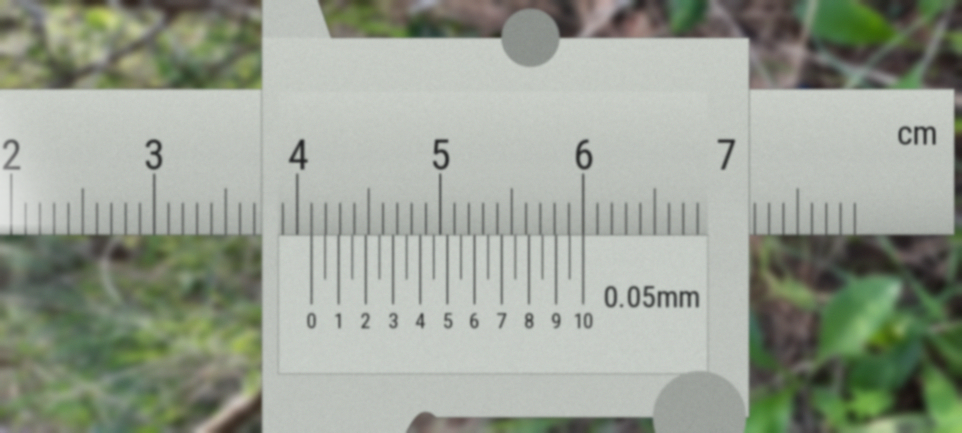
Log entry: 41.0 mm
